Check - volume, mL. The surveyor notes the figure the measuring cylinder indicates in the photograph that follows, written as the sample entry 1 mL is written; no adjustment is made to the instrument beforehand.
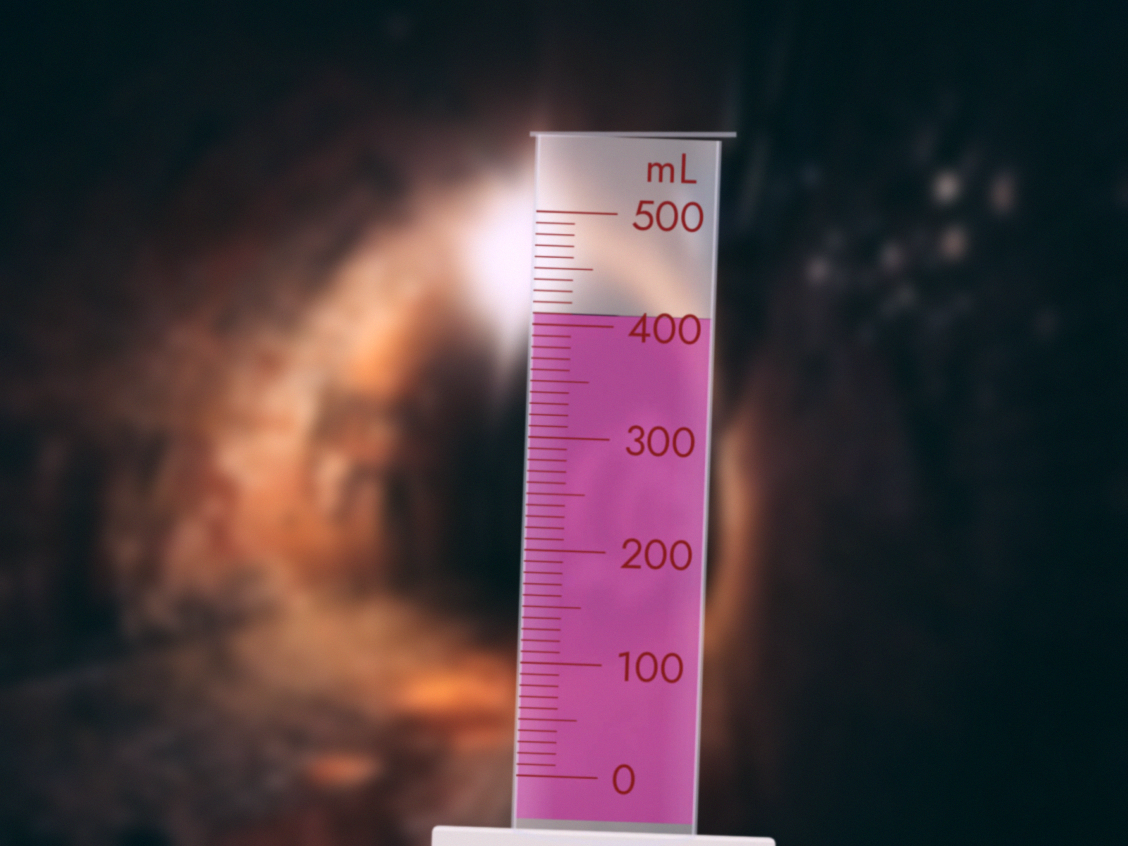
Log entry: 410 mL
